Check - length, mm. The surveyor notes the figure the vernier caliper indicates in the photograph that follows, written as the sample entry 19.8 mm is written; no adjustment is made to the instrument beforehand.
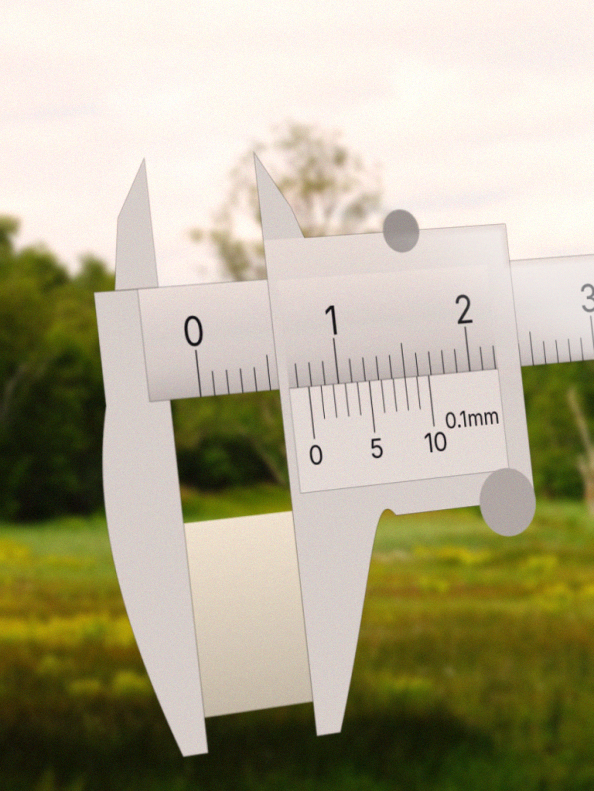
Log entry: 7.8 mm
